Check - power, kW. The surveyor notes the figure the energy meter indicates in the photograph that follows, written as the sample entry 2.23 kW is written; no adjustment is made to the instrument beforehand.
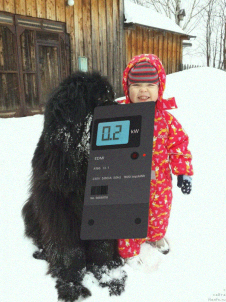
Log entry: 0.2 kW
